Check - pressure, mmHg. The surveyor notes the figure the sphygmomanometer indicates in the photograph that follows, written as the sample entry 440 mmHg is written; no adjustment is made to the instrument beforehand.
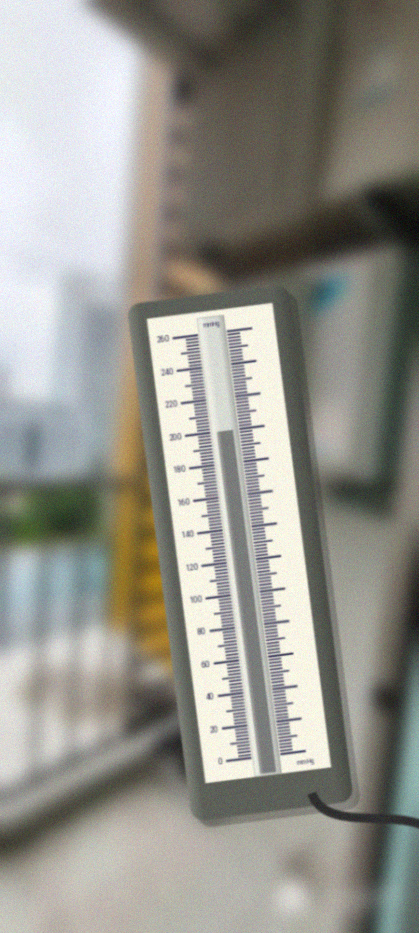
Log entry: 200 mmHg
